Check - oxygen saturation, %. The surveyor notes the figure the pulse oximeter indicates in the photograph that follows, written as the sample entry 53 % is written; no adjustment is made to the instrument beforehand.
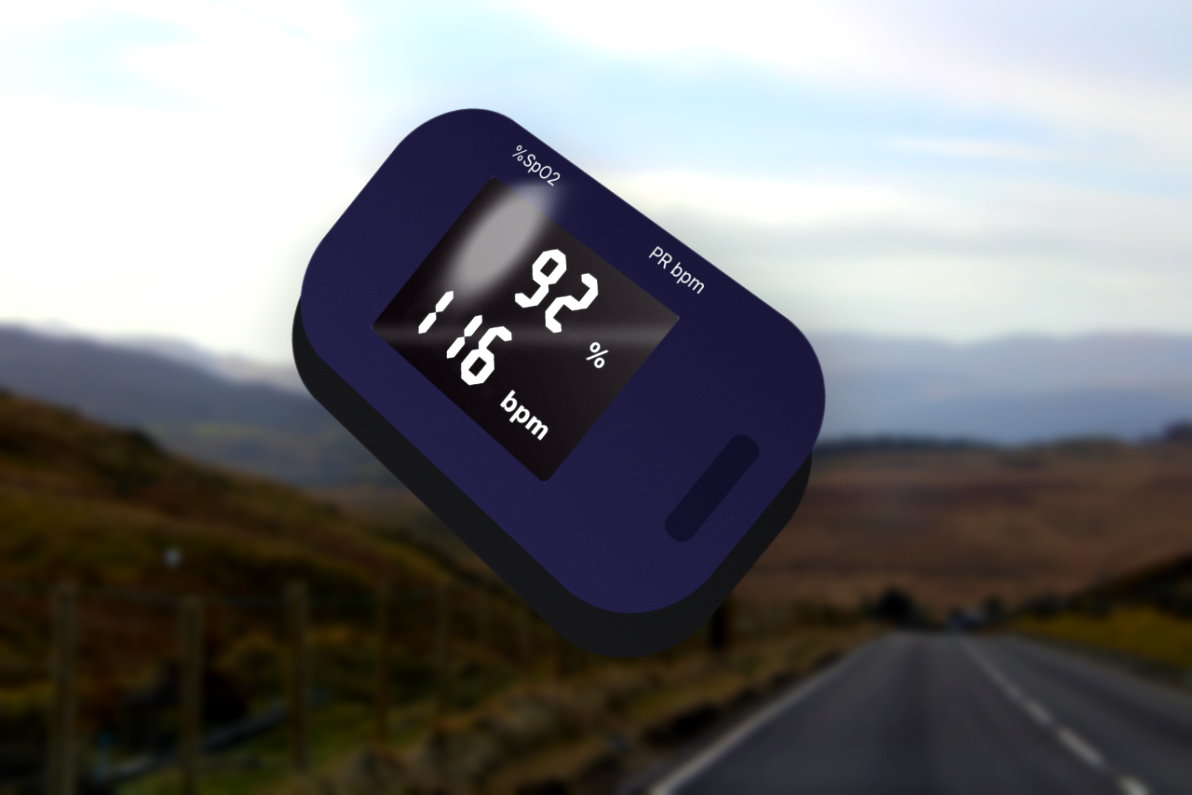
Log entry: 92 %
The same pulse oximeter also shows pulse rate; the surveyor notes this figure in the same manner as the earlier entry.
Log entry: 116 bpm
